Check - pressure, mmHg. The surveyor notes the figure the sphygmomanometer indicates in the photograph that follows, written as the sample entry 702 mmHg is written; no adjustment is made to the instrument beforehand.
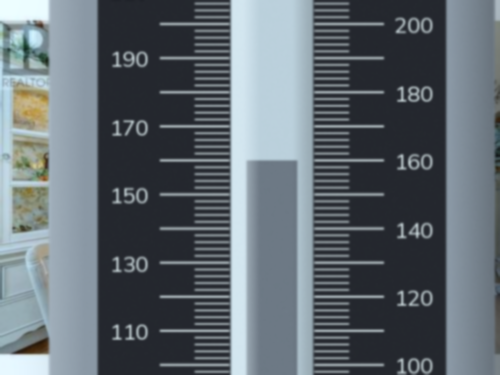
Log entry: 160 mmHg
